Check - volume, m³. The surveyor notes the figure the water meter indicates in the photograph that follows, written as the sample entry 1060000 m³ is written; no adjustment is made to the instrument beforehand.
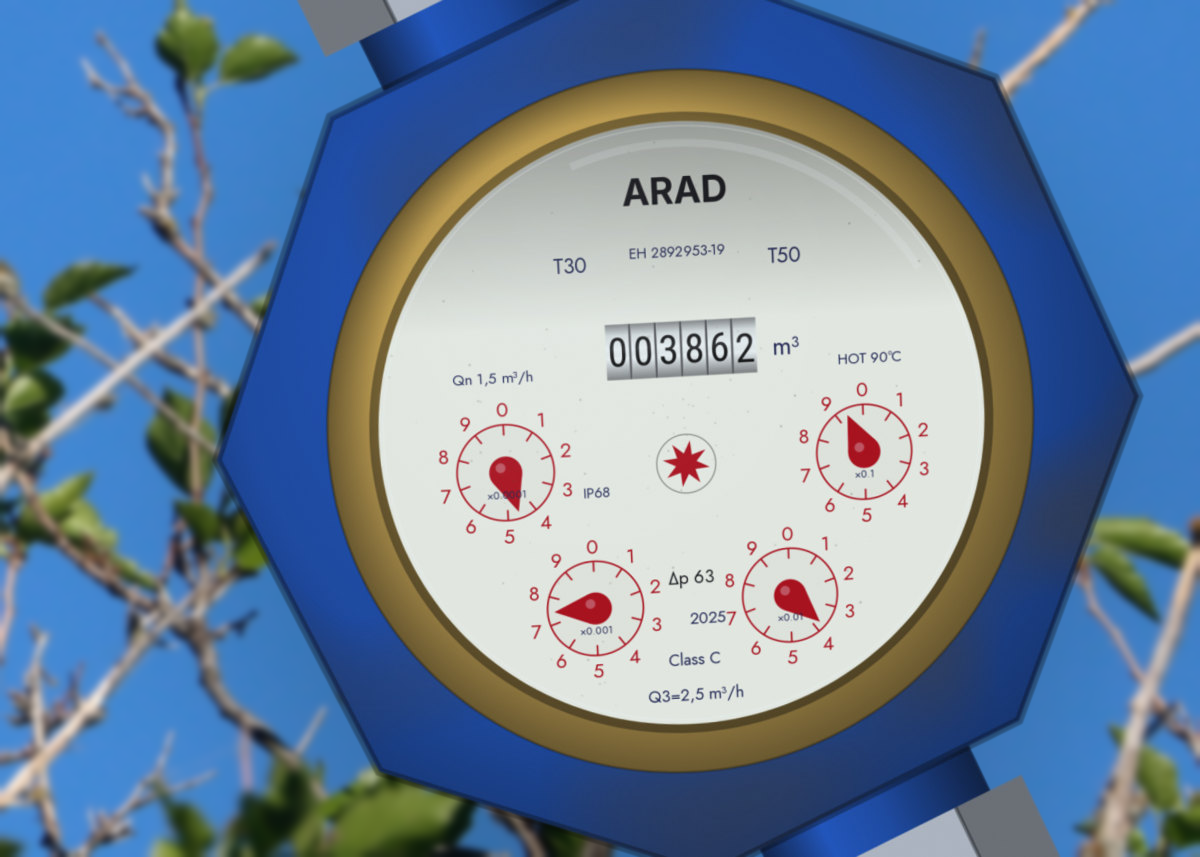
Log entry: 3861.9374 m³
